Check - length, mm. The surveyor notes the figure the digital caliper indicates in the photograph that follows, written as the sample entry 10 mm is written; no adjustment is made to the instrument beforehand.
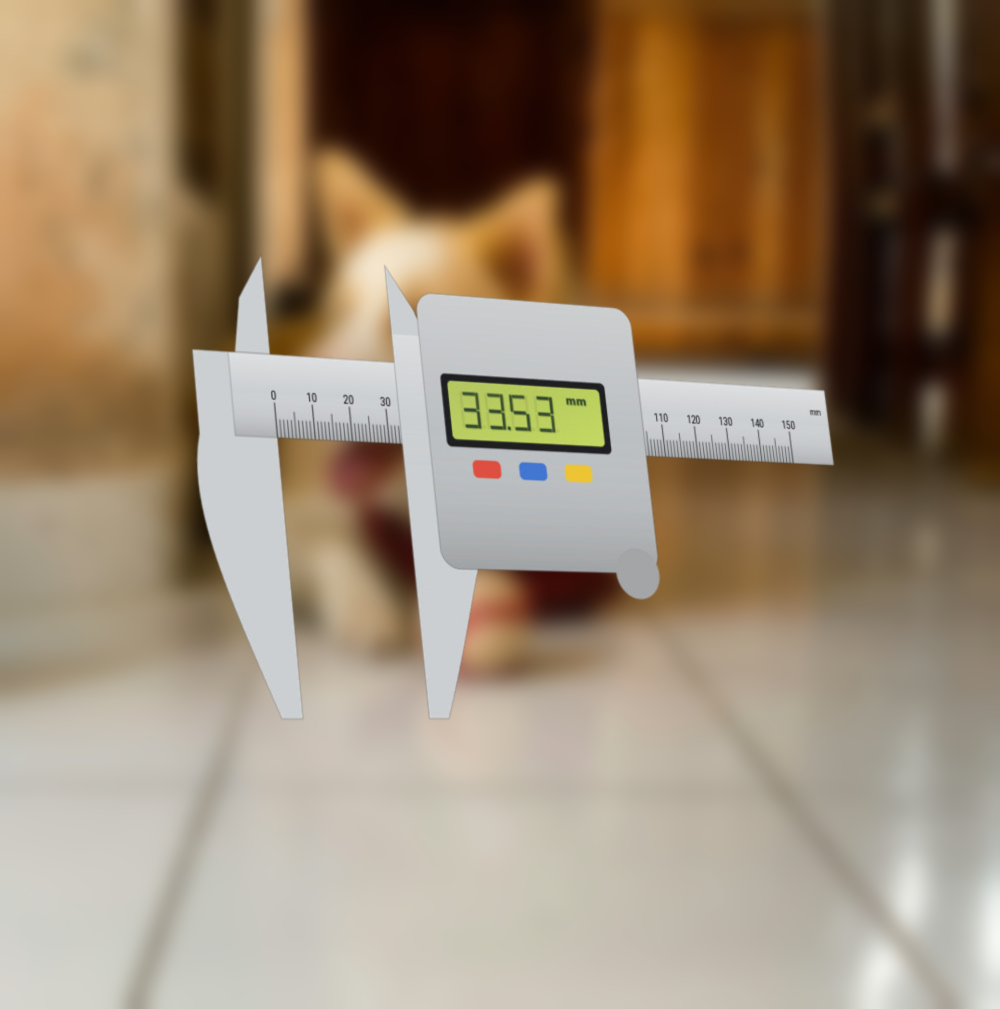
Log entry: 33.53 mm
